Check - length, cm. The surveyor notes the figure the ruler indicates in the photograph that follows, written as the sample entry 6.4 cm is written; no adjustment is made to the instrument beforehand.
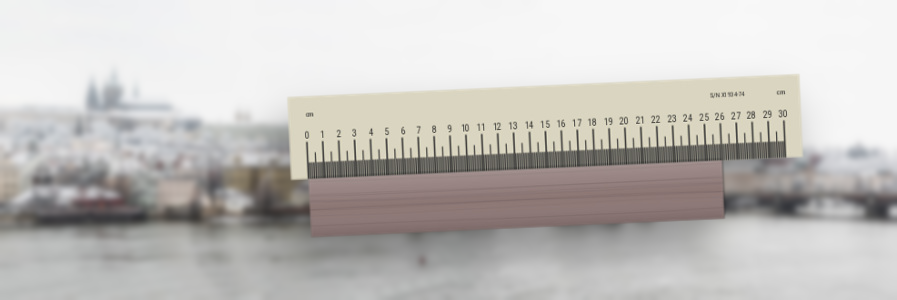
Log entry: 26 cm
